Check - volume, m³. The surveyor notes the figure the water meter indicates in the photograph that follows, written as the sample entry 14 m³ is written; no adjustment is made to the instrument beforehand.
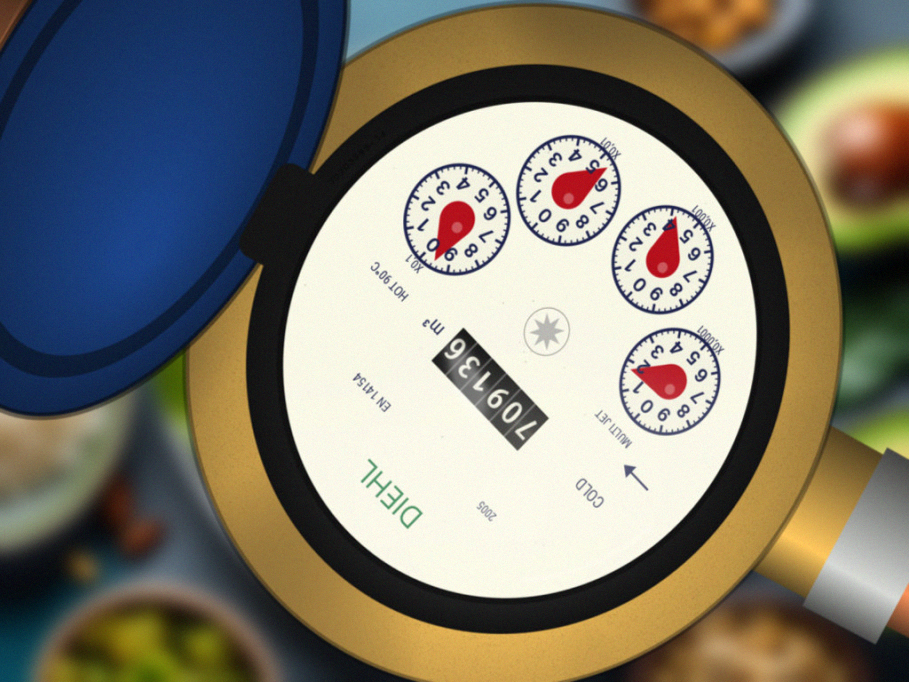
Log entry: 709135.9541 m³
